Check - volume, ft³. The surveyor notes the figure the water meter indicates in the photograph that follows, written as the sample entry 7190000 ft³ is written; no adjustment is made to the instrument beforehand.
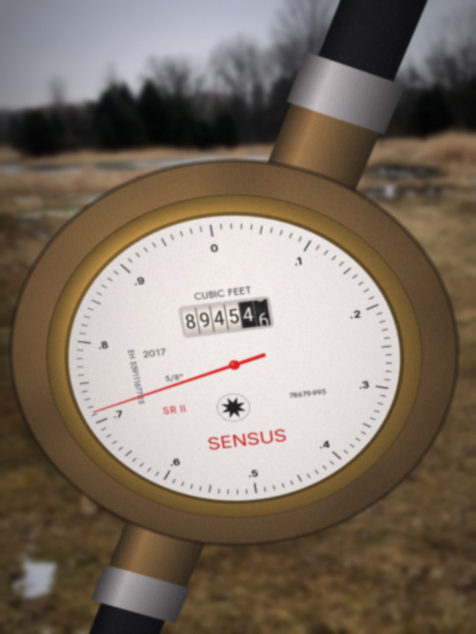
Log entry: 894545.71 ft³
